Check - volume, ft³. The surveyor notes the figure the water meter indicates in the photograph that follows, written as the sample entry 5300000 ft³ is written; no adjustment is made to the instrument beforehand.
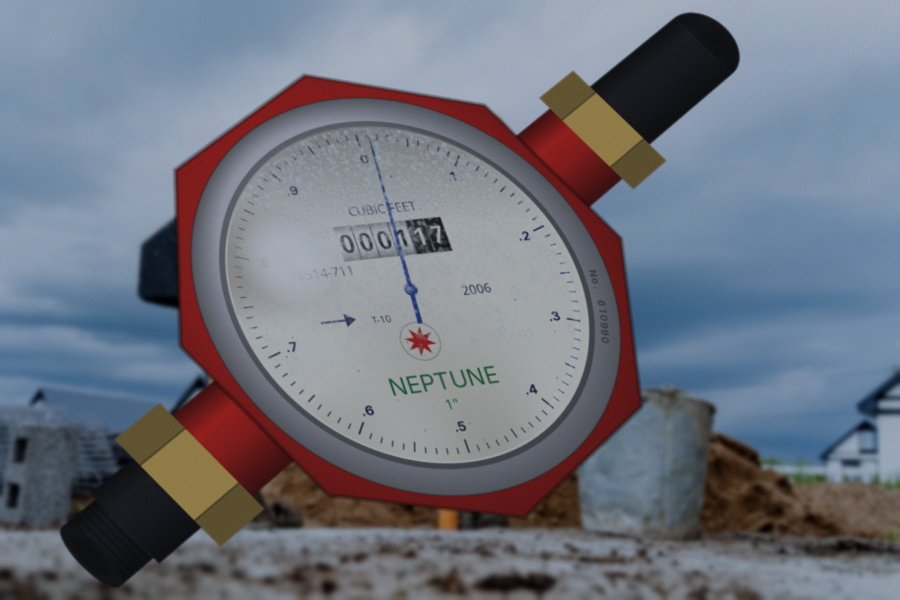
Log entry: 117.01 ft³
